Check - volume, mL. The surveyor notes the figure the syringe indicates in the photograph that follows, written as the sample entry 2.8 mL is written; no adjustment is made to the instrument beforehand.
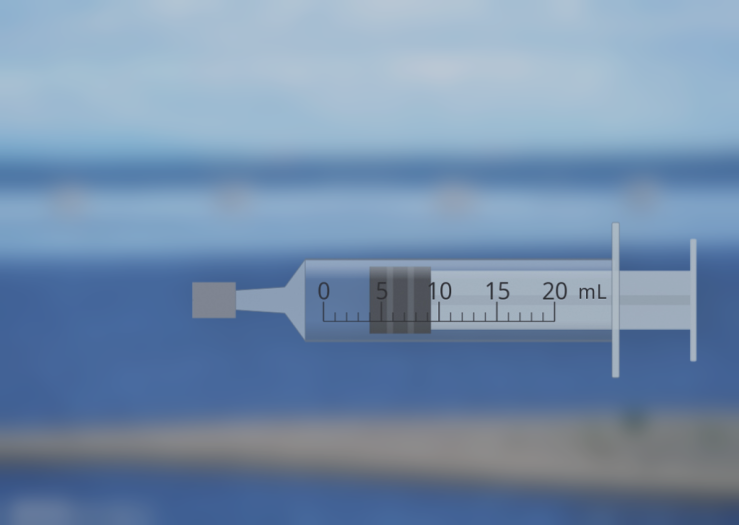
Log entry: 4 mL
